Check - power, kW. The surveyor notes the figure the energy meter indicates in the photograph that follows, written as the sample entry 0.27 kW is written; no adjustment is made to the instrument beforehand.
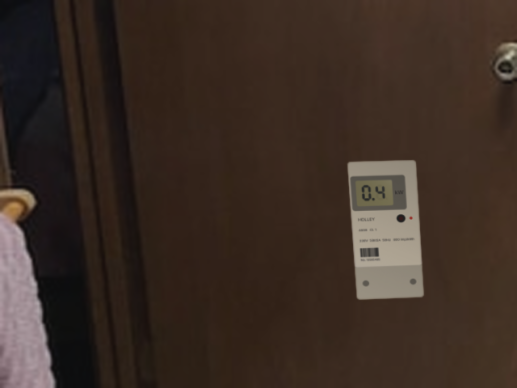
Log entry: 0.4 kW
